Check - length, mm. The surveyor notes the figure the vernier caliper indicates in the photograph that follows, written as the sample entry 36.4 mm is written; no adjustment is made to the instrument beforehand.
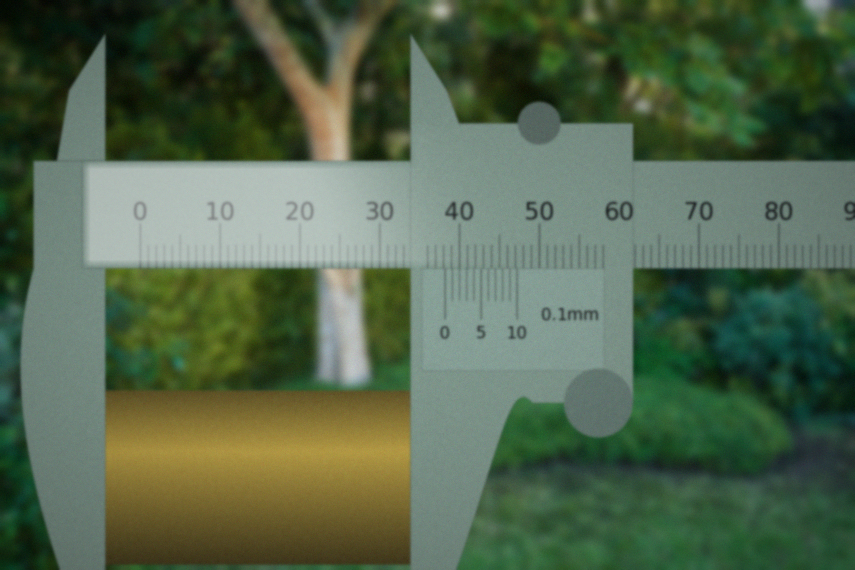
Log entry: 38.2 mm
